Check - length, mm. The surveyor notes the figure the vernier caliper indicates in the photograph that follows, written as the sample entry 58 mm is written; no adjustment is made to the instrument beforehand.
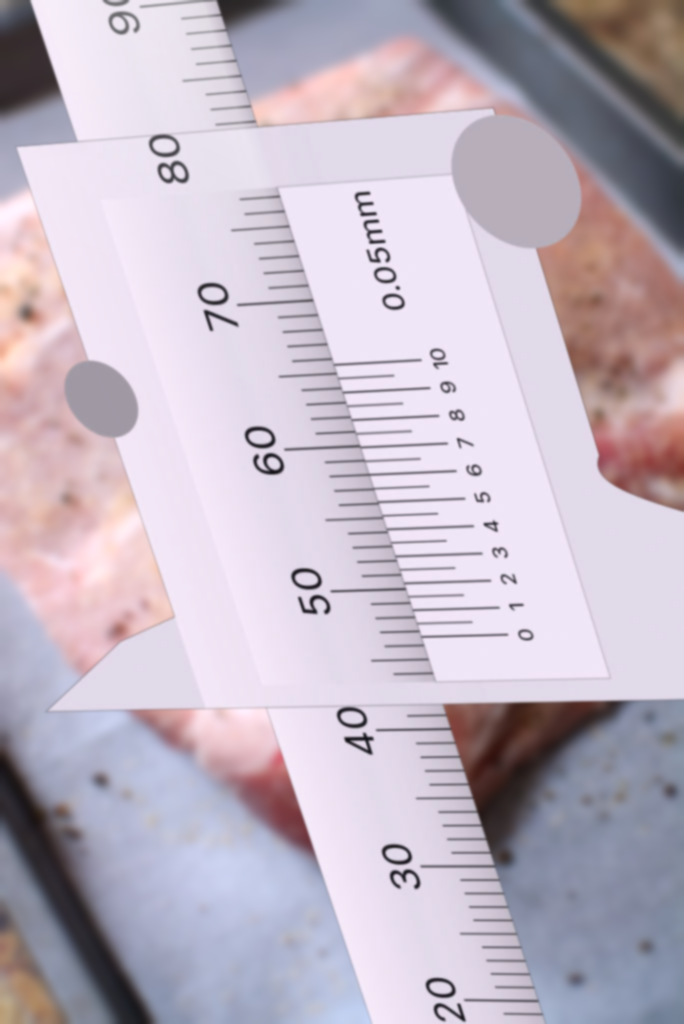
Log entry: 46.6 mm
